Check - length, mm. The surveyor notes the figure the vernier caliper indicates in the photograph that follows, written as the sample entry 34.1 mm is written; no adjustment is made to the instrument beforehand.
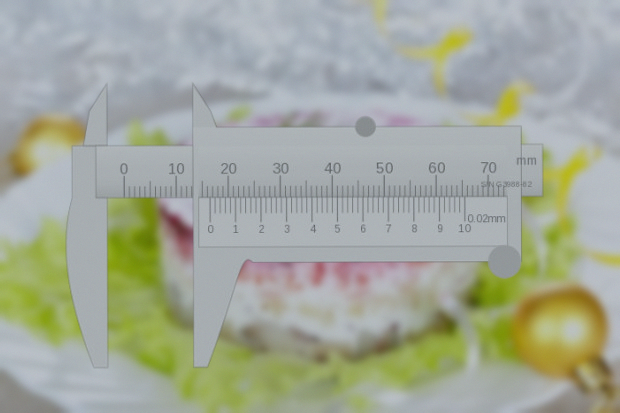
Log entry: 16.5 mm
